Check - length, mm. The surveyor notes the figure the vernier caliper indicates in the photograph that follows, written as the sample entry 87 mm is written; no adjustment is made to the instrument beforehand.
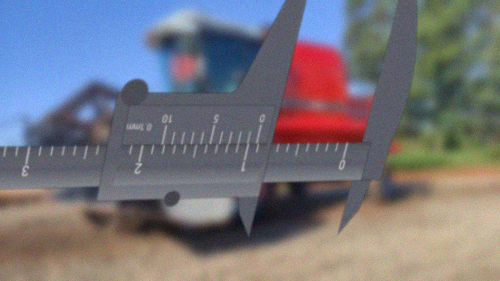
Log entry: 9.2 mm
